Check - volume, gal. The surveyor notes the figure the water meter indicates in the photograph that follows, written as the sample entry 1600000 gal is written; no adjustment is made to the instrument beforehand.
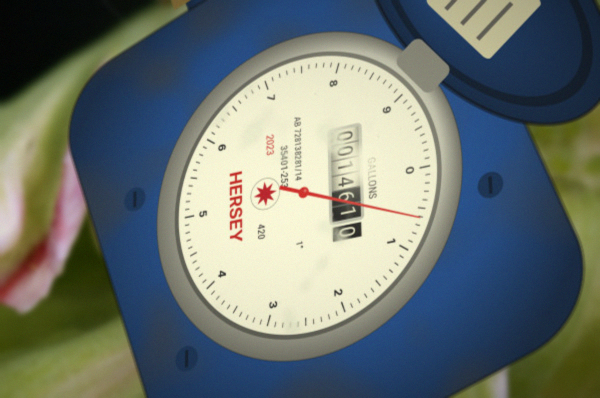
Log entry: 14610.6 gal
